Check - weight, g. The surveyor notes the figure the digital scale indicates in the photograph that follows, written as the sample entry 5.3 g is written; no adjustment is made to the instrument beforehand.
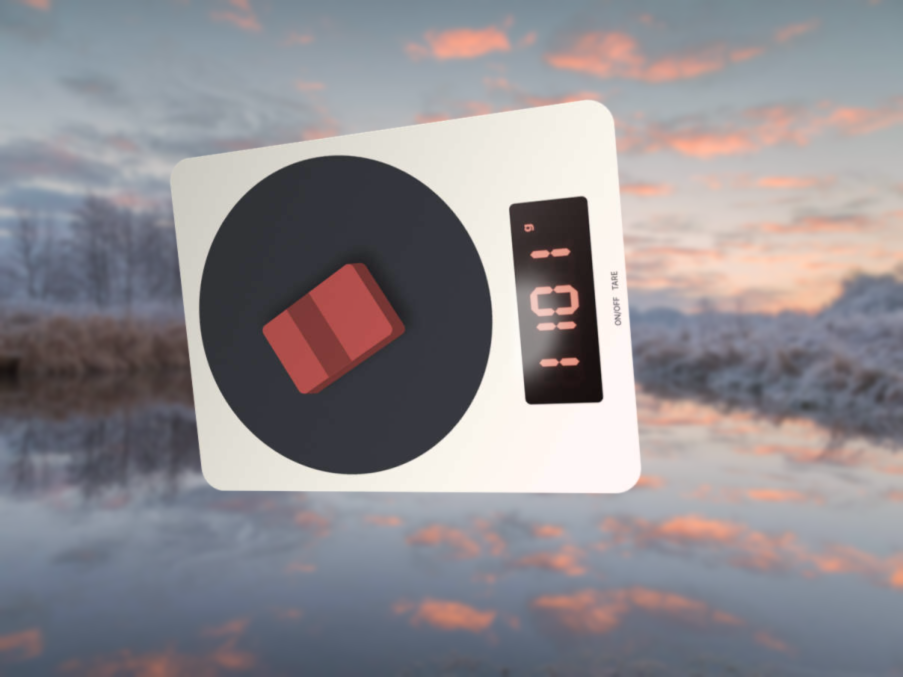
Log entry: 1101 g
